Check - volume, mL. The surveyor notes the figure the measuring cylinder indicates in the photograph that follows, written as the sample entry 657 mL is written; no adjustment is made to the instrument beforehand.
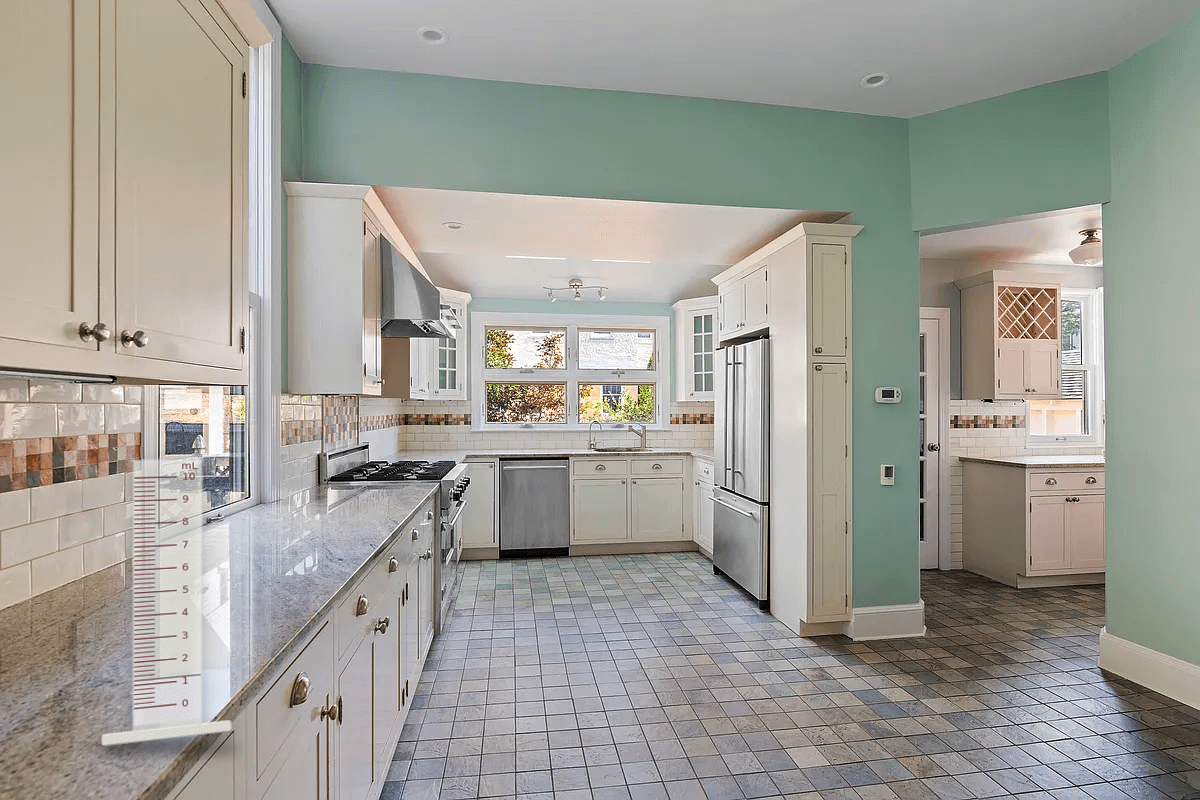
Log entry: 1.2 mL
